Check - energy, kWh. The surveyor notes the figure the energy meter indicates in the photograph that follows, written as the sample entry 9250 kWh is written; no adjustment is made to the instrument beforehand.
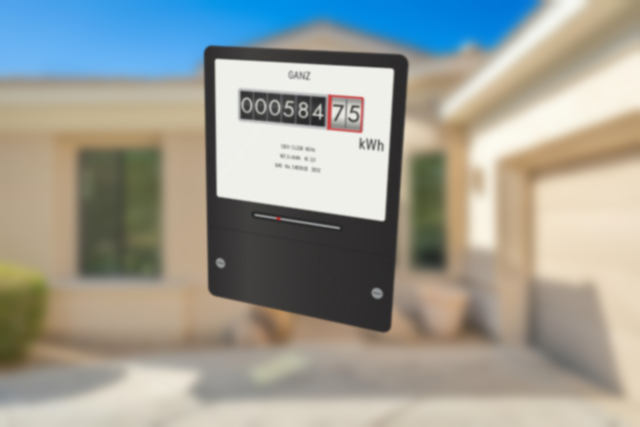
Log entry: 584.75 kWh
